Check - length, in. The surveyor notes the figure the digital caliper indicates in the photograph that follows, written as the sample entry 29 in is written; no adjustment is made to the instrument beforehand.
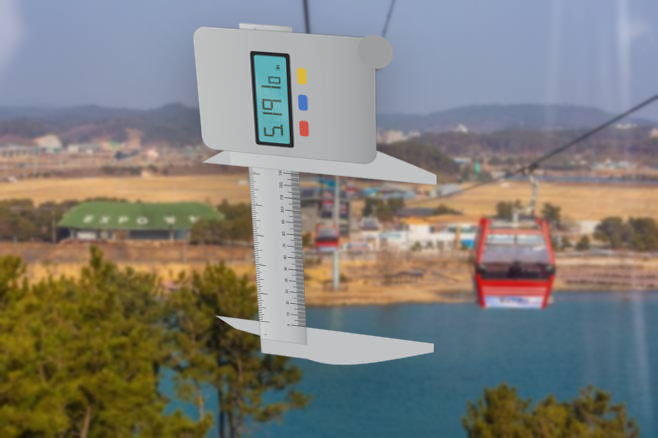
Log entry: 5.1910 in
